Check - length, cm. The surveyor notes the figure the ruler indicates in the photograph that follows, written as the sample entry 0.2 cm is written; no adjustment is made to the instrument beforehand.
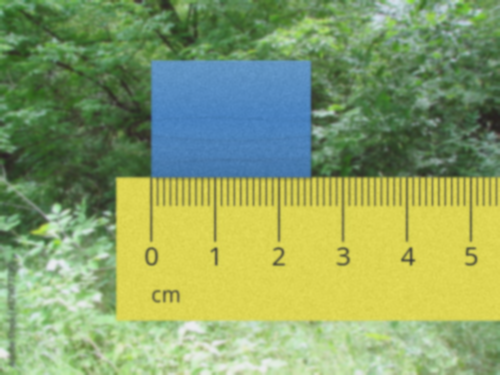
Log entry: 2.5 cm
